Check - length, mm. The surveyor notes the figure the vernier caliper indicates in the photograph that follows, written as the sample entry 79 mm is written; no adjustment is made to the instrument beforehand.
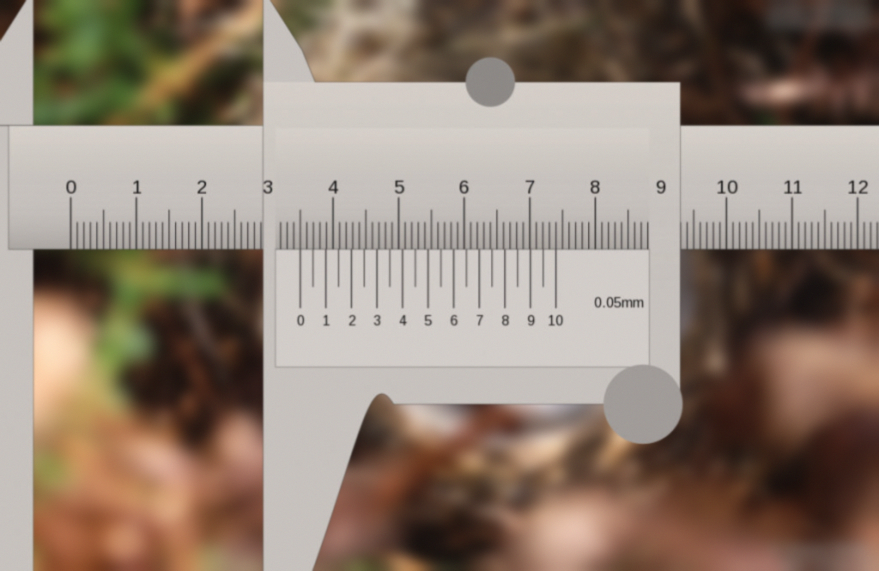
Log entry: 35.0 mm
